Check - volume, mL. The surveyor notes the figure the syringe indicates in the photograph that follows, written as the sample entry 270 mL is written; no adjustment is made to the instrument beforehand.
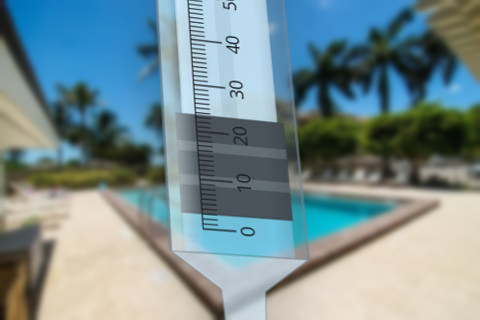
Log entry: 3 mL
